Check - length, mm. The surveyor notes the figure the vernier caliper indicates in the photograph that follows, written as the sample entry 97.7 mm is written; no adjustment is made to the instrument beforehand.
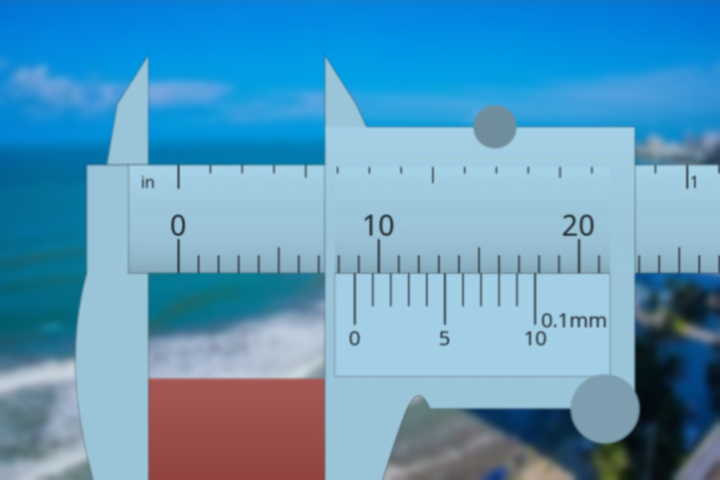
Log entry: 8.8 mm
